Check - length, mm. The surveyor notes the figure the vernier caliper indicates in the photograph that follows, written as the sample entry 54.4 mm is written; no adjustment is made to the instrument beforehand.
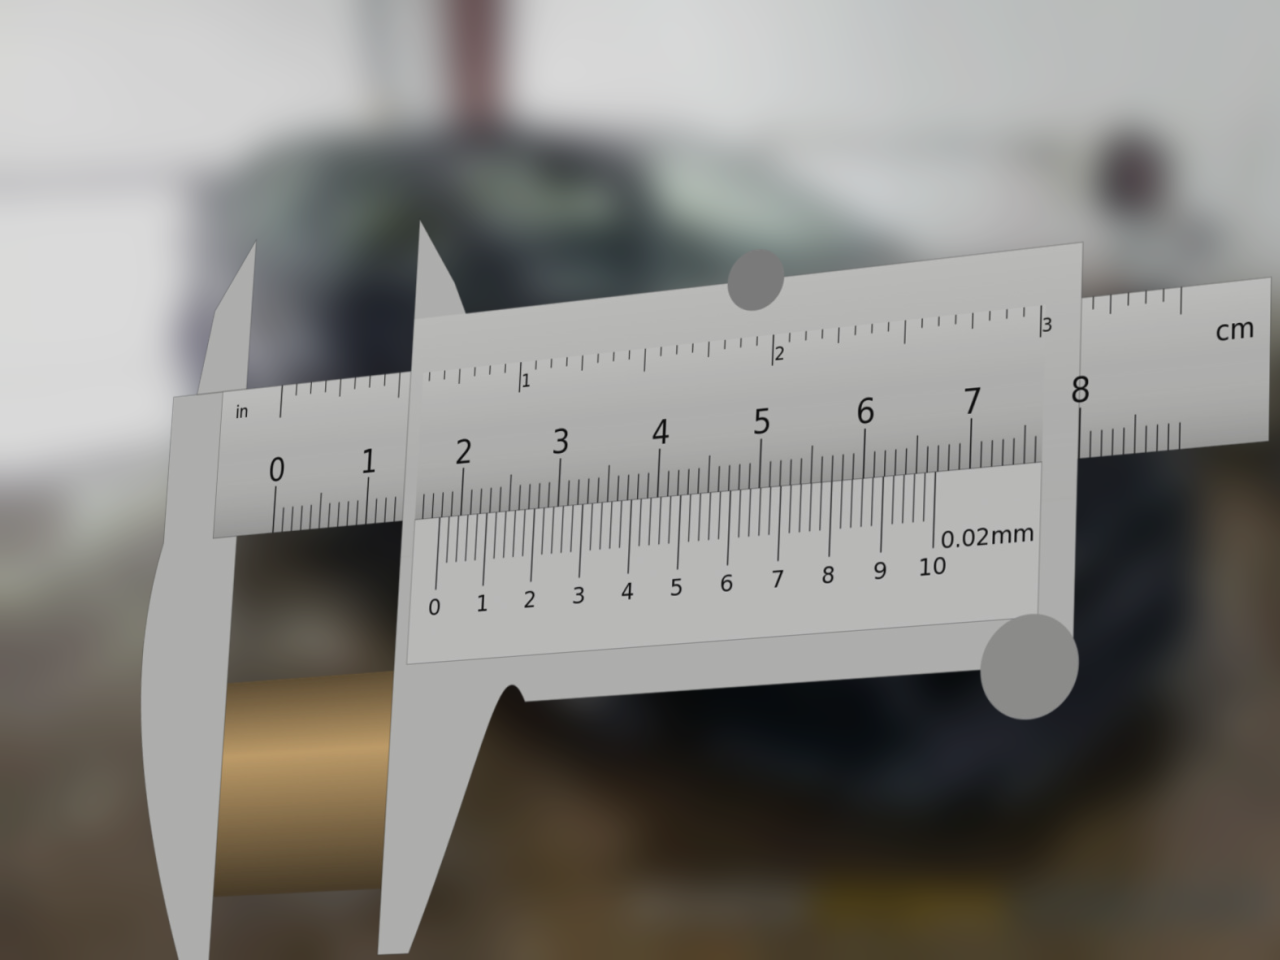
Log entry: 17.8 mm
